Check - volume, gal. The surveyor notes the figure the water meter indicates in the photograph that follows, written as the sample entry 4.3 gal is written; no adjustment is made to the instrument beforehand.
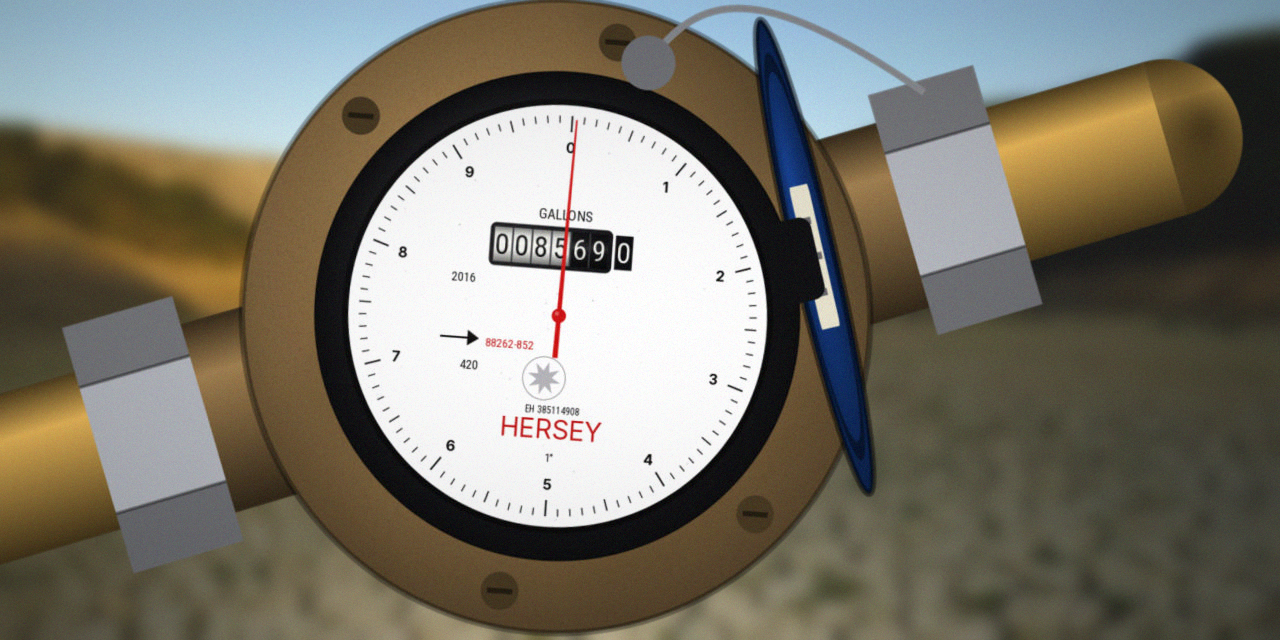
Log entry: 85690.0 gal
